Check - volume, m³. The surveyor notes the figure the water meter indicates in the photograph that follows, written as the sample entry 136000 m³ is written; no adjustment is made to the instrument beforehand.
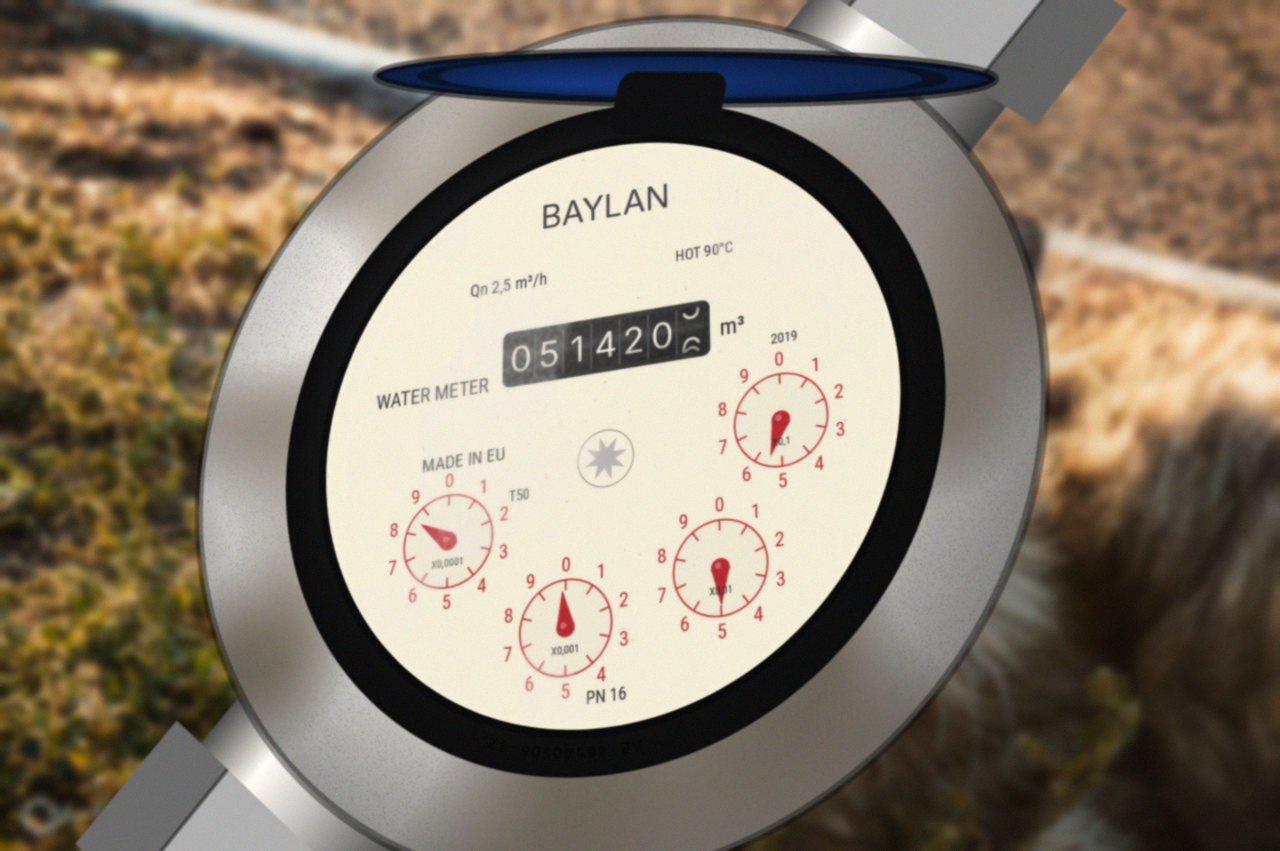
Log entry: 514205.5498 m³
